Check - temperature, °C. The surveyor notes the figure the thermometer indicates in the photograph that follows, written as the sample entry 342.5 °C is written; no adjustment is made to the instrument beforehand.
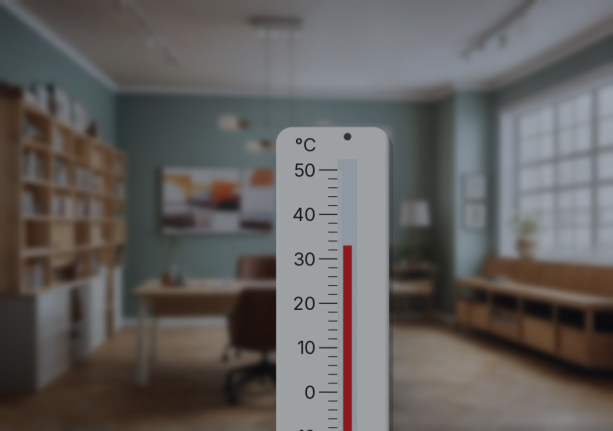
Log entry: 33 °C
